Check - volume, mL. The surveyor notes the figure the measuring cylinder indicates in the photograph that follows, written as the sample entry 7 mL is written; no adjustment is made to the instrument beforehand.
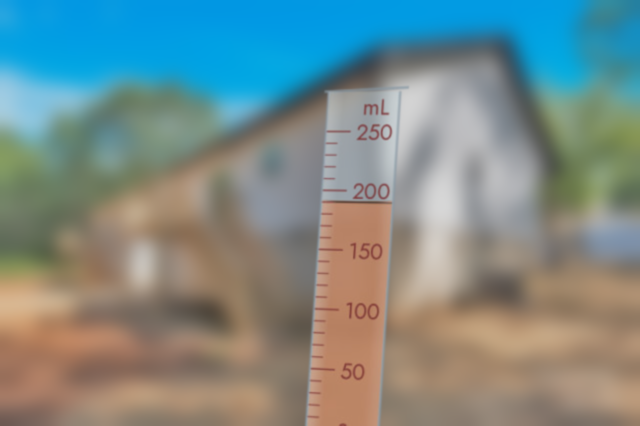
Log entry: 190 mL
